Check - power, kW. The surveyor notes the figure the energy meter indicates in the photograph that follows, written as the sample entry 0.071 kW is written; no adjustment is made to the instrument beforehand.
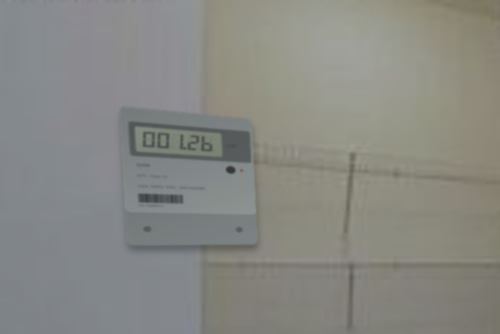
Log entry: 1.26 kW
